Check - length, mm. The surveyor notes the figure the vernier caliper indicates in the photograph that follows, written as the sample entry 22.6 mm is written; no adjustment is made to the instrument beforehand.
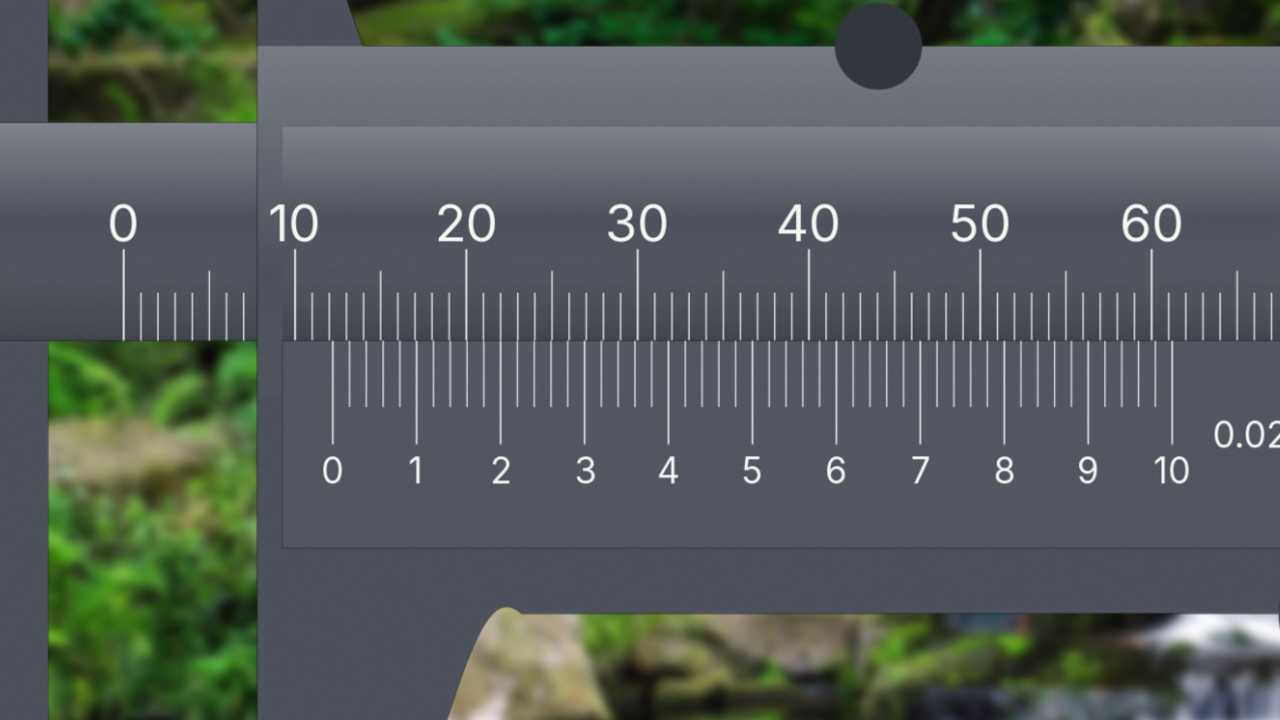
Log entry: 12.2 mm
